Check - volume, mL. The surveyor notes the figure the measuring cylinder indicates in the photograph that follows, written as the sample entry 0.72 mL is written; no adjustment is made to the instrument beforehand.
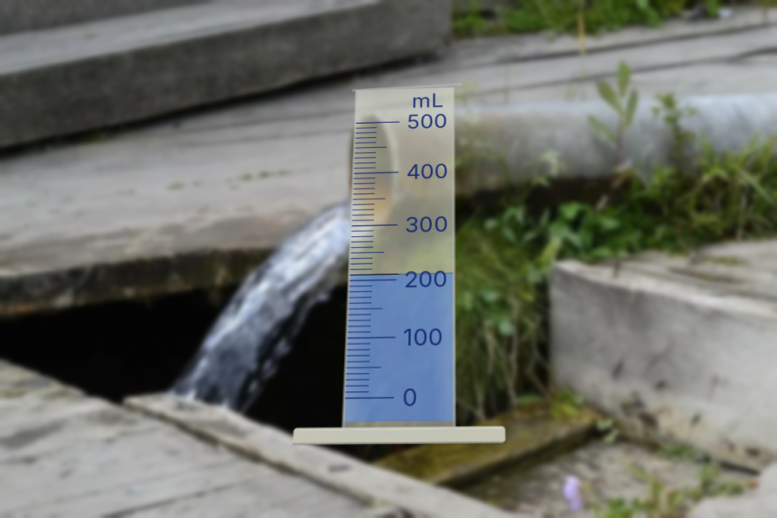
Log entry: 210 mL
